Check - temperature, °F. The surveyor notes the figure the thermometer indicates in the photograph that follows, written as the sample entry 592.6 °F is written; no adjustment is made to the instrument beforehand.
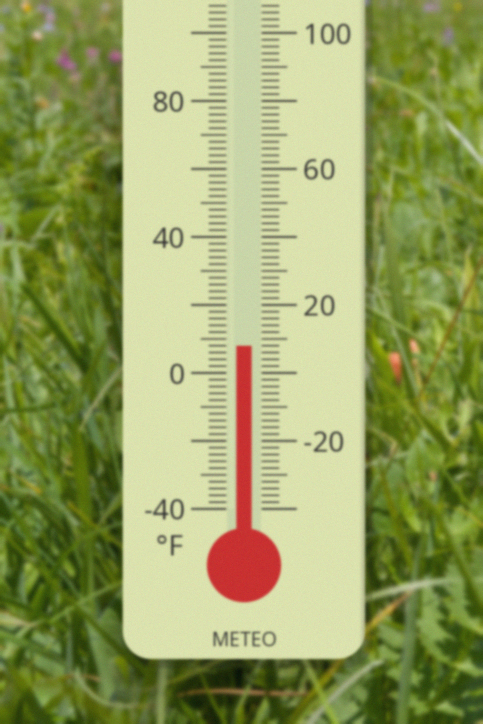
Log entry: 8 °F
